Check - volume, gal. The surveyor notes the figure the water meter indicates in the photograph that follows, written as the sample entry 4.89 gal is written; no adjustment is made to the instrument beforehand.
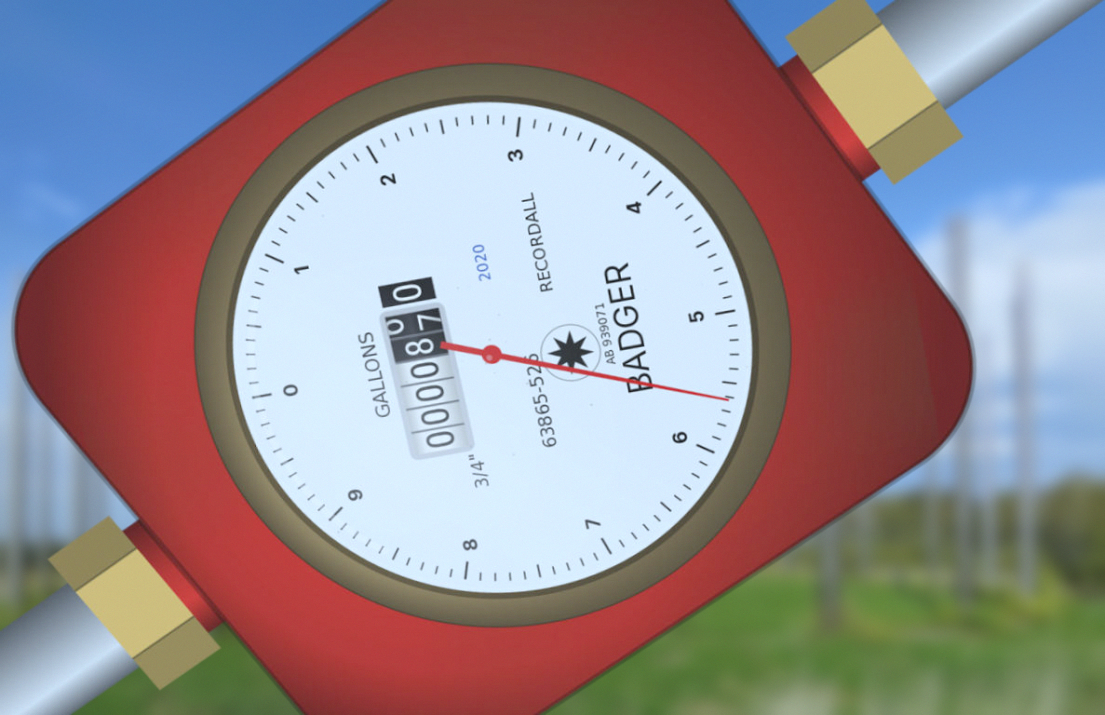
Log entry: 865.6 gal
